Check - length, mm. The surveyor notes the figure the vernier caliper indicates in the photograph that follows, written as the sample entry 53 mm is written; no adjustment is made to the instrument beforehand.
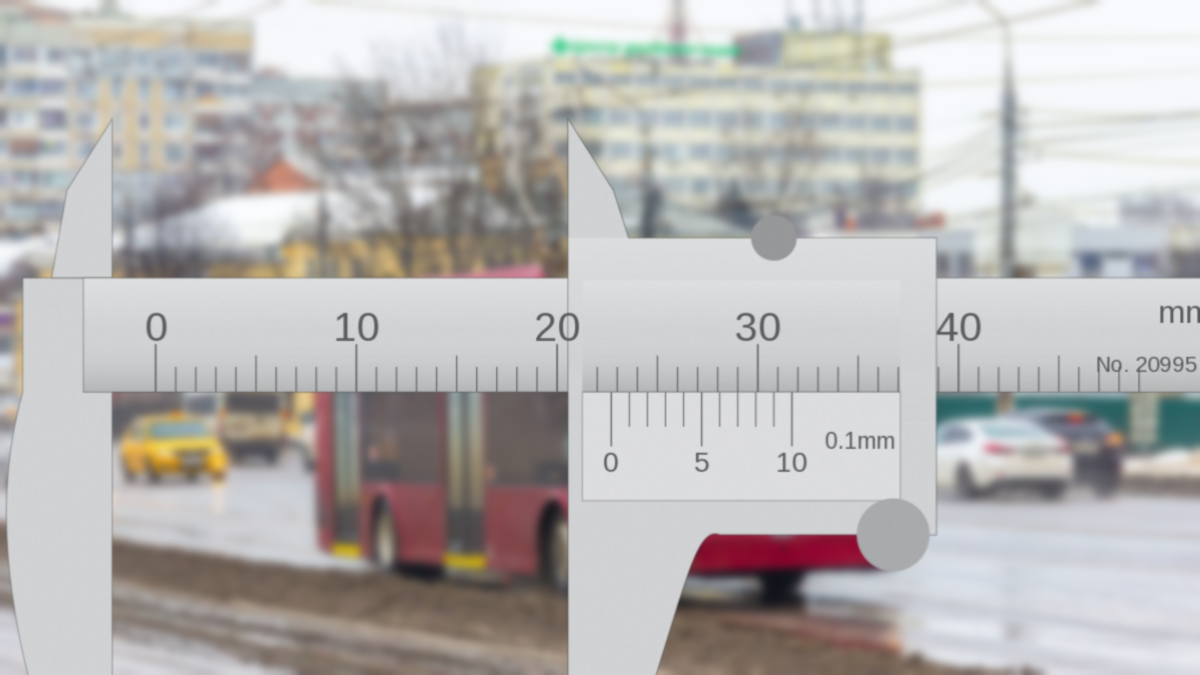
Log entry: 22.7 mm
